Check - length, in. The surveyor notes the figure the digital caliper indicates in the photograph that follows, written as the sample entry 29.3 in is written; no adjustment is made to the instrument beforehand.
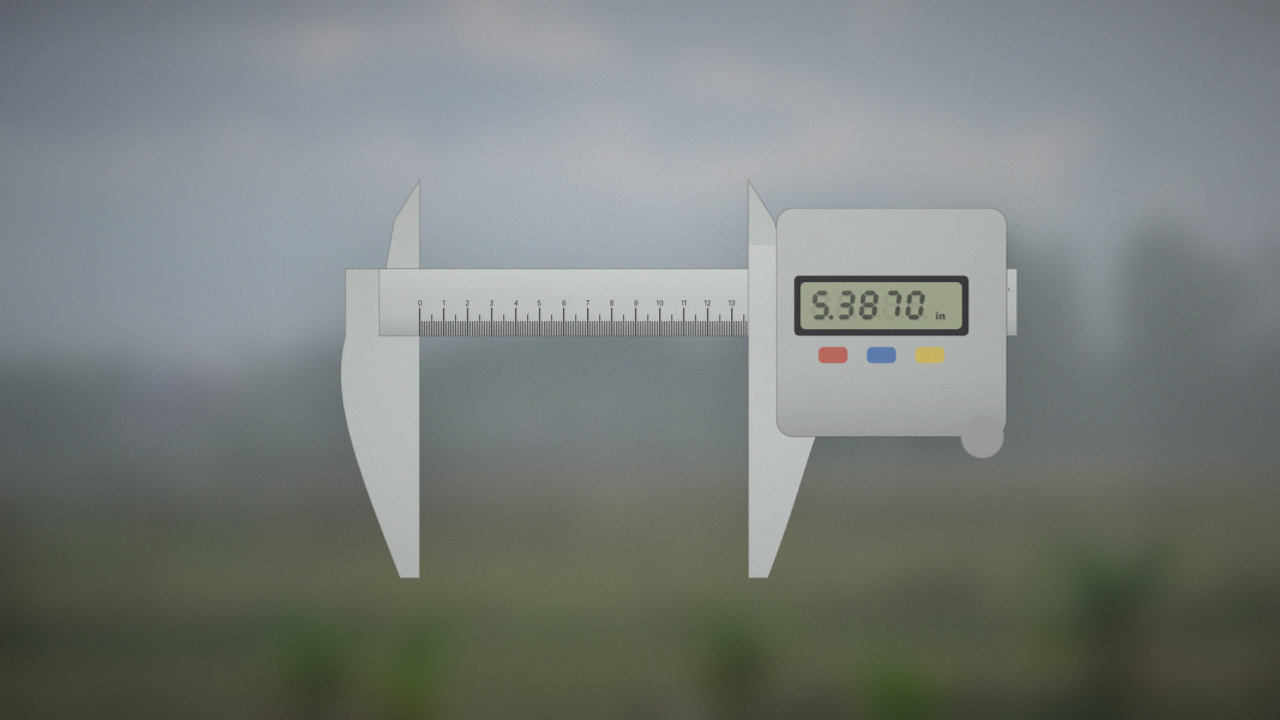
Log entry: 5.3870 in
